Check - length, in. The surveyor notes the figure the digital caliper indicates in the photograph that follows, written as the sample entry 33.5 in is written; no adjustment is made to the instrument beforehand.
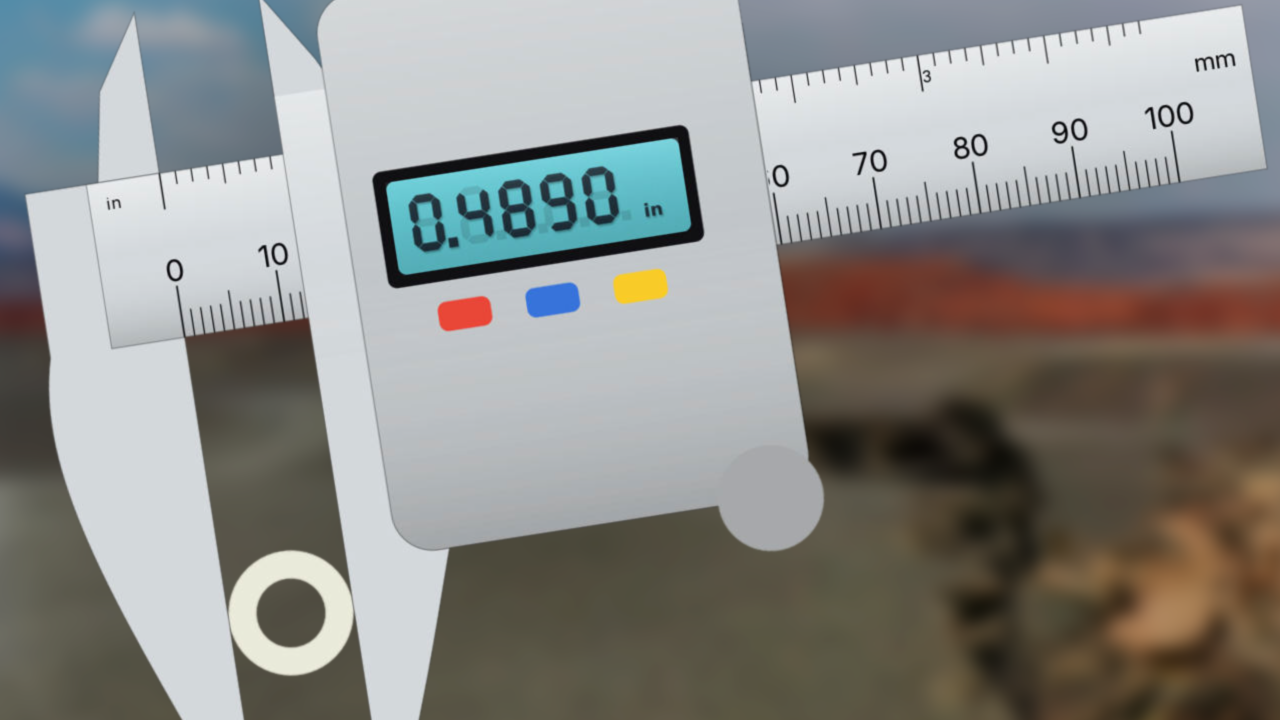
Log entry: 0.4890 in
